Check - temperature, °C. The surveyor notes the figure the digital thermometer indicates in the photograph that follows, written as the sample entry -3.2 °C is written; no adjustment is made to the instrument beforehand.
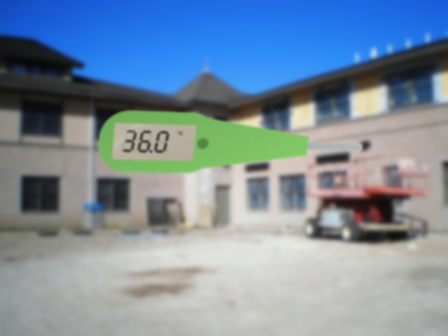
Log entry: 36.0 °C
